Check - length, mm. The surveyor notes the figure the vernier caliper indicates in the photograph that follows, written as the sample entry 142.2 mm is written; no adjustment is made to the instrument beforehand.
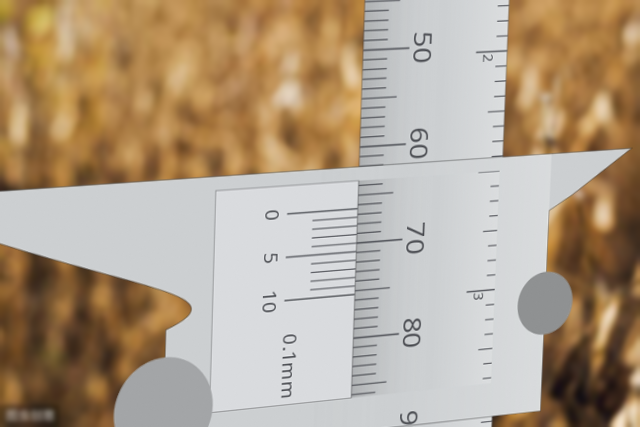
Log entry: 66.4 mm
